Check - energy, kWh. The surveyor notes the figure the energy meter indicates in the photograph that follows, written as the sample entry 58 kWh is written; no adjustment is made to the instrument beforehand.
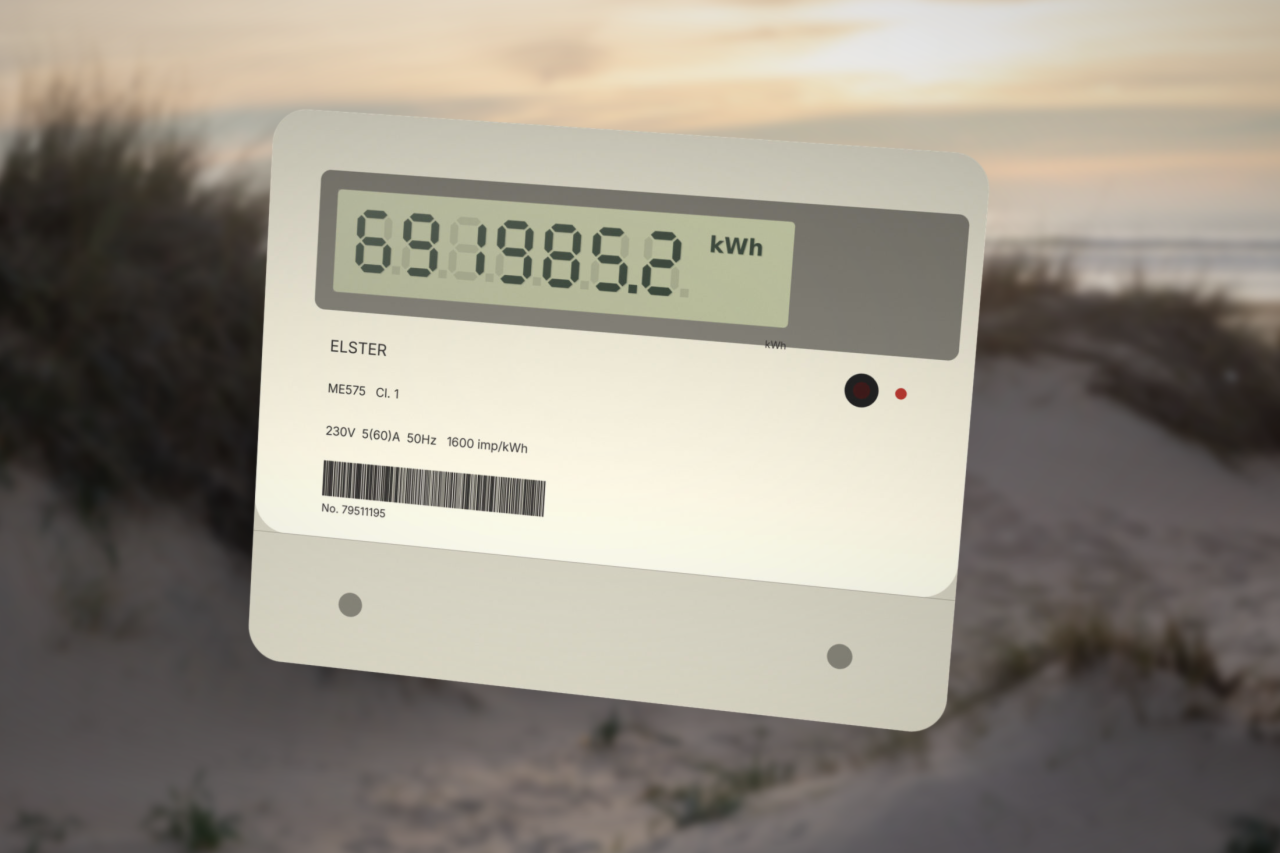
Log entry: 691985.2 kWh
